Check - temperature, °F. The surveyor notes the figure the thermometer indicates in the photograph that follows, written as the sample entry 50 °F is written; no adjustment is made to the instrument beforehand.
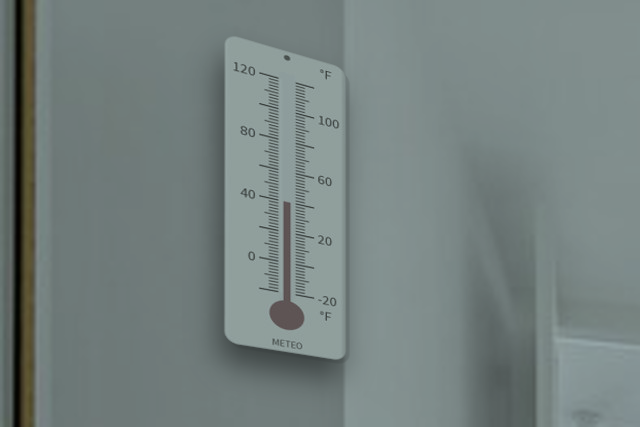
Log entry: 40 °F
